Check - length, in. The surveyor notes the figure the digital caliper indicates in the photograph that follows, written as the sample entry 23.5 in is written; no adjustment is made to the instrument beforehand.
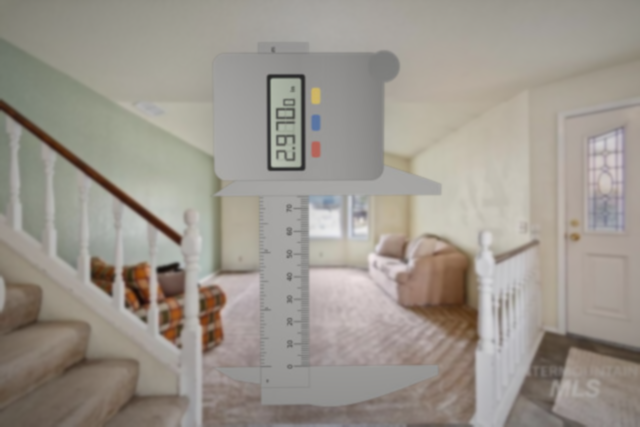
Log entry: 2.9700 in
